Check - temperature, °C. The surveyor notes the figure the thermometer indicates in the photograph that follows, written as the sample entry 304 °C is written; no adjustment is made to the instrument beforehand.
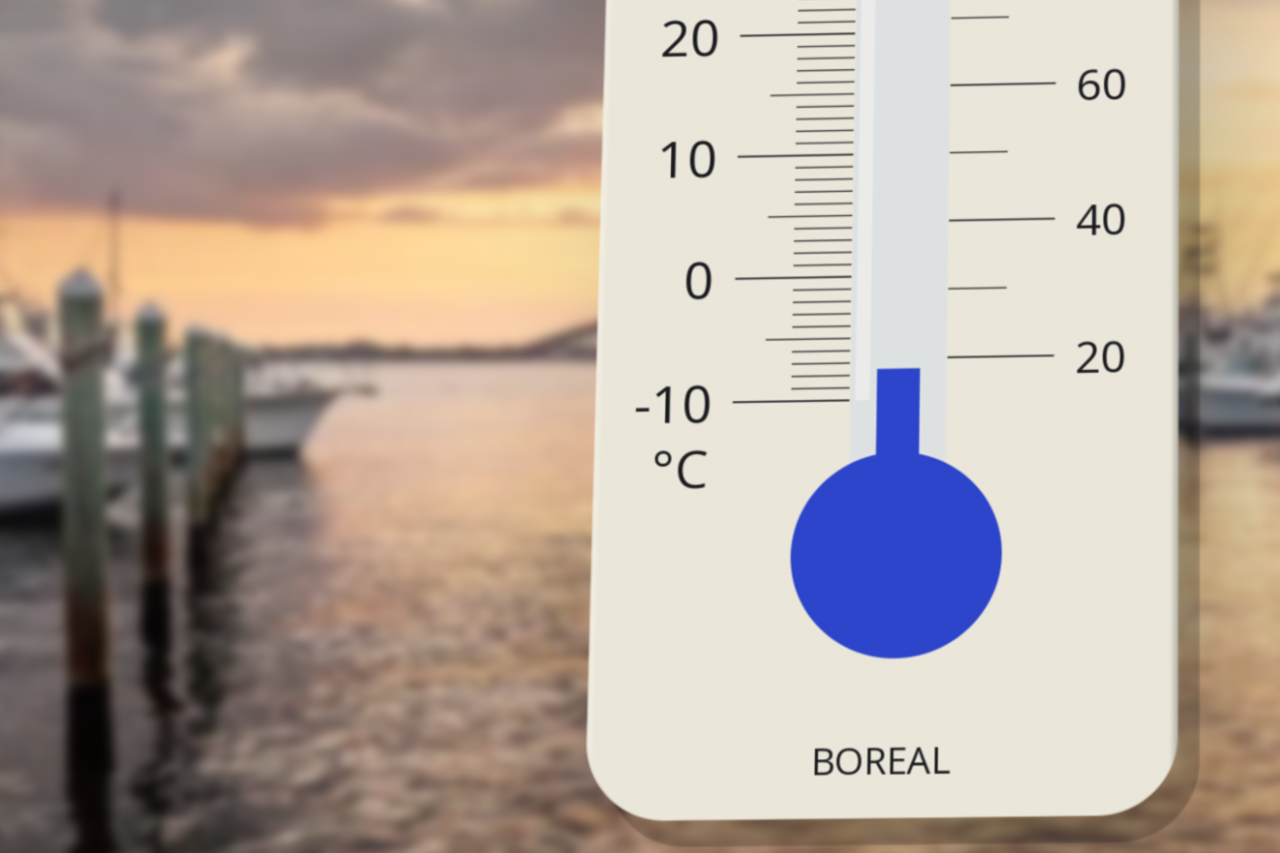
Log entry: -7.5 °C
